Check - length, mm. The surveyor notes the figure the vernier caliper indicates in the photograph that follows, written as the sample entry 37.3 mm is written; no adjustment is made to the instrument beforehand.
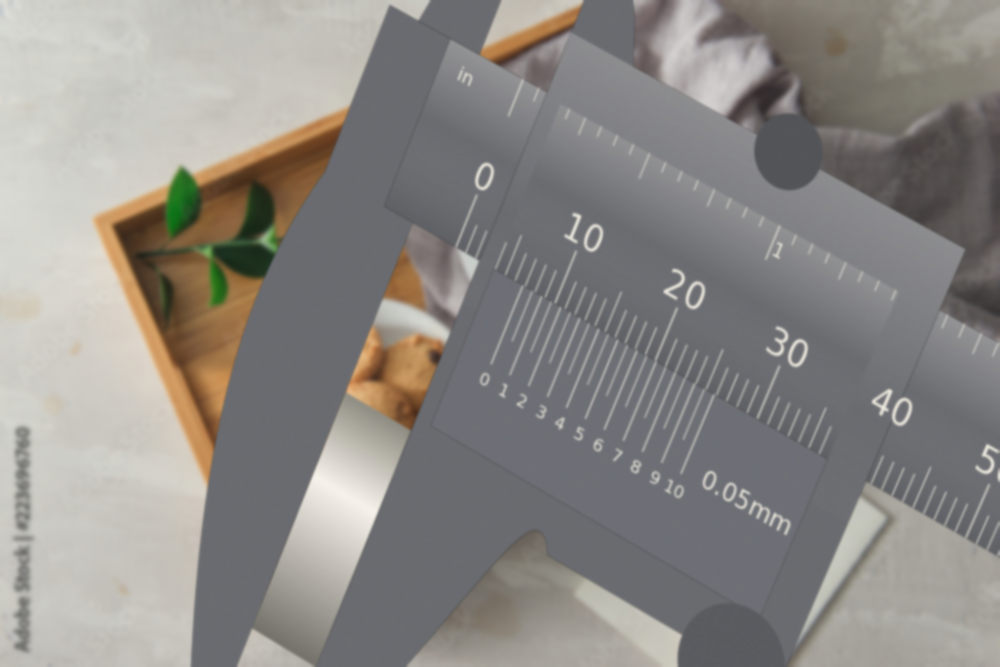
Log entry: 6.8 mm
